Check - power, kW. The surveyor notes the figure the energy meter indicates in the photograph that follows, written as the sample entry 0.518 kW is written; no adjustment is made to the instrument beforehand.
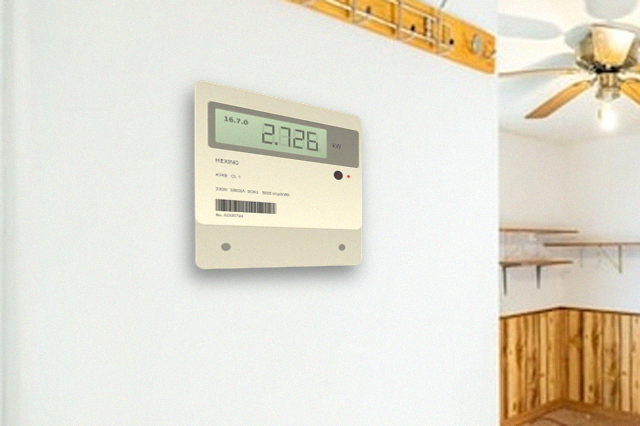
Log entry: 2.726 kW
